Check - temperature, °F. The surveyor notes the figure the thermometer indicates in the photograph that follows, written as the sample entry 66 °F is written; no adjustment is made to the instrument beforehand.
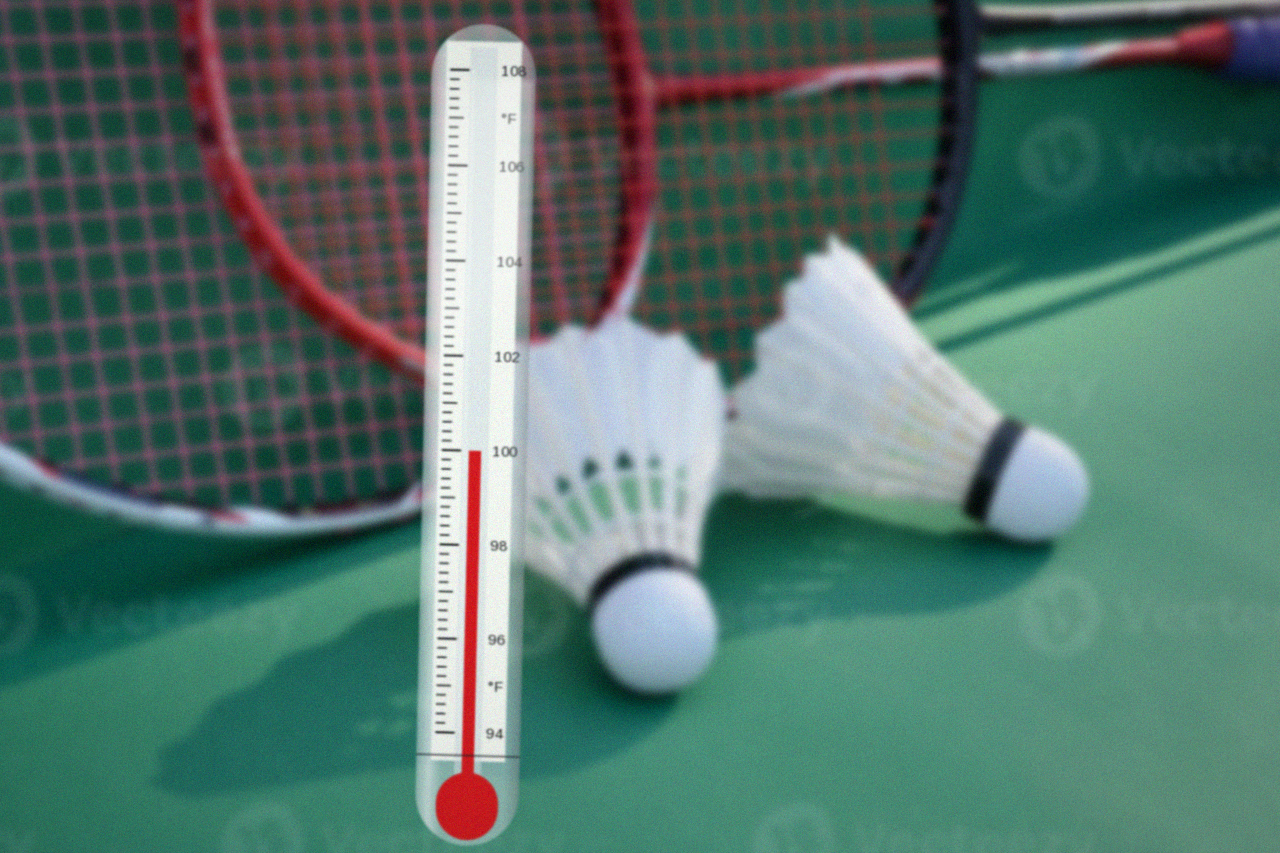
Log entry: 100 °F
